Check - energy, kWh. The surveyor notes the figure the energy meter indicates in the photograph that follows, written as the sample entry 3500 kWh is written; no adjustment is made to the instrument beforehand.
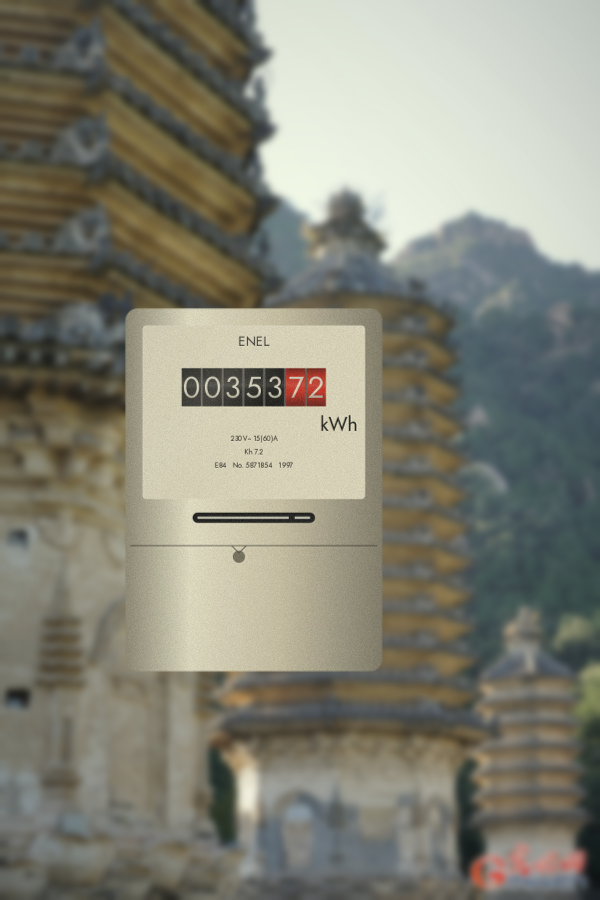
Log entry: 353.72 kWh
